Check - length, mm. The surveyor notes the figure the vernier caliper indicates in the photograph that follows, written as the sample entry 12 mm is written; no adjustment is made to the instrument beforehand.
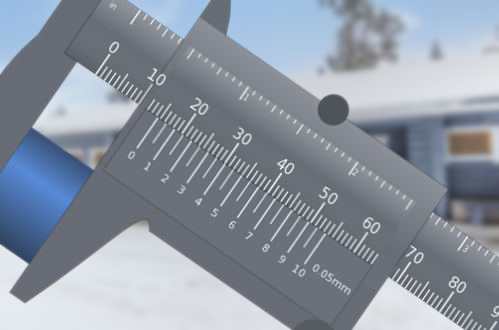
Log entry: 14.5 mm
